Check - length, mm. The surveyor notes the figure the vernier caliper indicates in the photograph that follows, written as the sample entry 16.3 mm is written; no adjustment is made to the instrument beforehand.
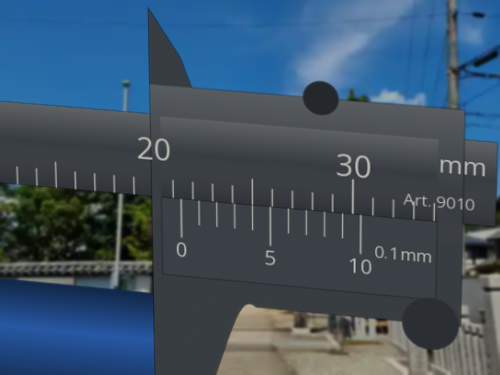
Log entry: 21.4 mm
